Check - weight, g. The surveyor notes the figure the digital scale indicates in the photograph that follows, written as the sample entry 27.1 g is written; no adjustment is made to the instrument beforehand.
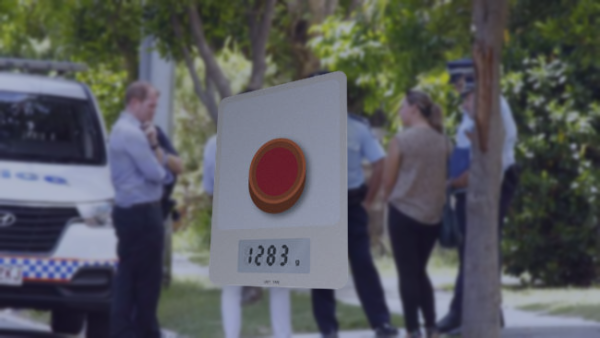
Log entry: 1283 g
